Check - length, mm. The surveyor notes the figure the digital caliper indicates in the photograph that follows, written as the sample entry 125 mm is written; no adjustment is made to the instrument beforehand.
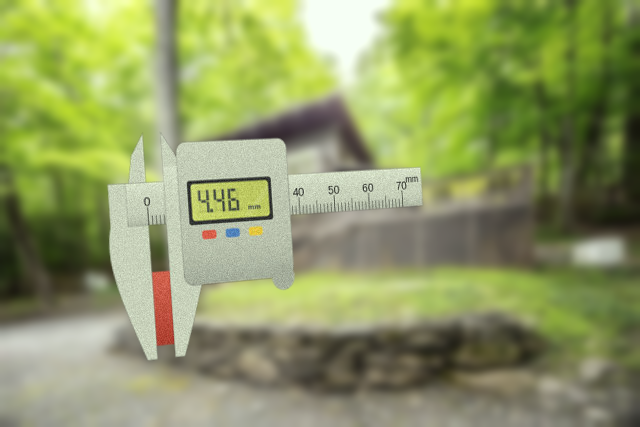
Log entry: 4.46 mm
